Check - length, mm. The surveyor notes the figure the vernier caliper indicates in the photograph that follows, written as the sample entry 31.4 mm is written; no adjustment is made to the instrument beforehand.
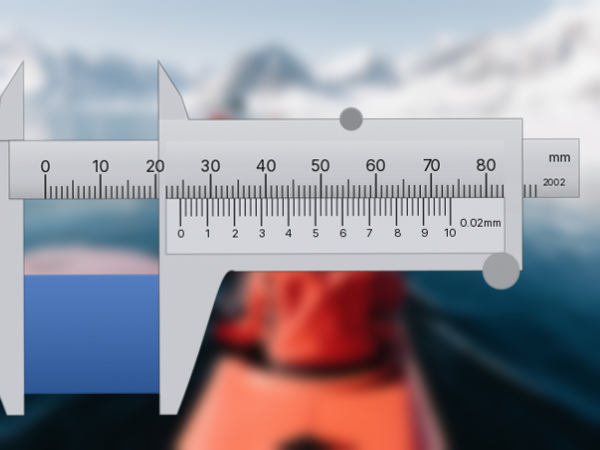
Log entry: 24.5 mm
